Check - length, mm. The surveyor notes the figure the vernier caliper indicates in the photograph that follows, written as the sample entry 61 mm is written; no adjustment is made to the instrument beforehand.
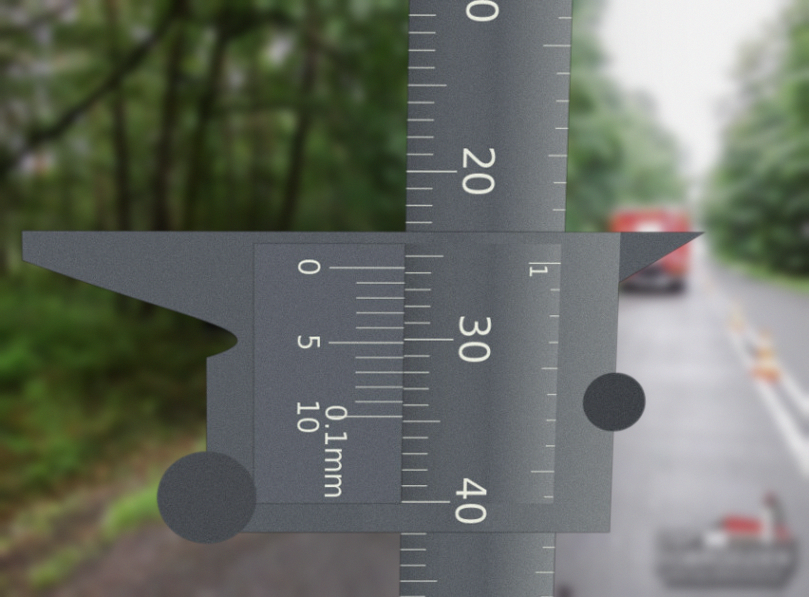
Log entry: 25.7 mm
